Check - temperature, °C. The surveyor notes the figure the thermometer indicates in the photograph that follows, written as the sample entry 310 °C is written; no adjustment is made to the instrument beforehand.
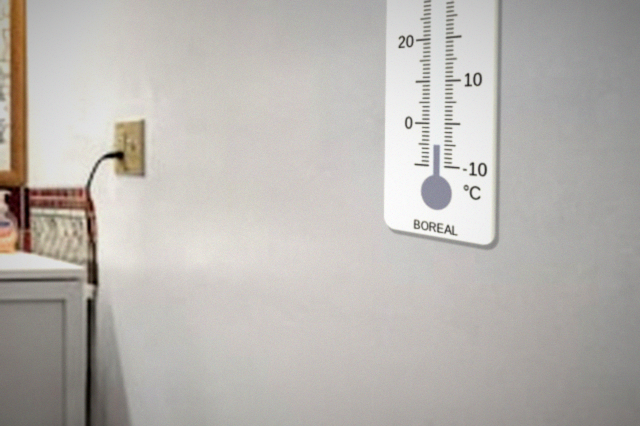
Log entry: -5 °C
